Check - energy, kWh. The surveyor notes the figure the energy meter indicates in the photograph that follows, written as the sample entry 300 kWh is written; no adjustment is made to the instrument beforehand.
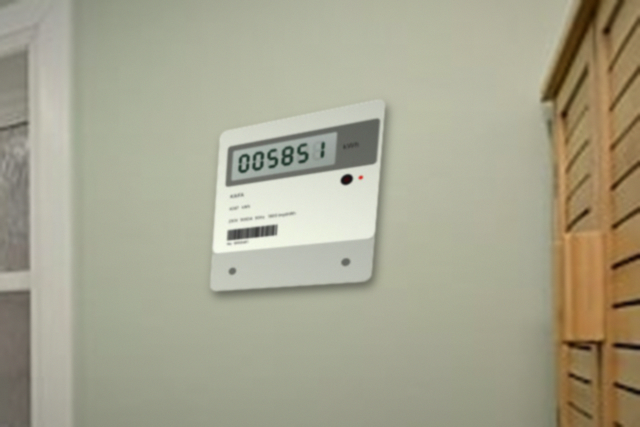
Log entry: 5851 kWh
